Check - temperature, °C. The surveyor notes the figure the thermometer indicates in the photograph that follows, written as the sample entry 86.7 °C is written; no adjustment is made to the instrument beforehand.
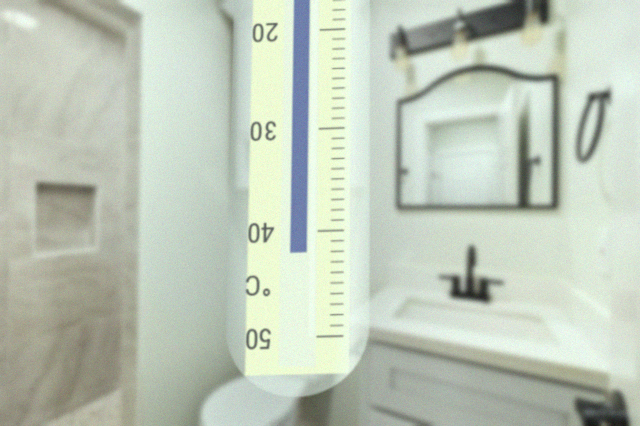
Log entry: 42 °C
